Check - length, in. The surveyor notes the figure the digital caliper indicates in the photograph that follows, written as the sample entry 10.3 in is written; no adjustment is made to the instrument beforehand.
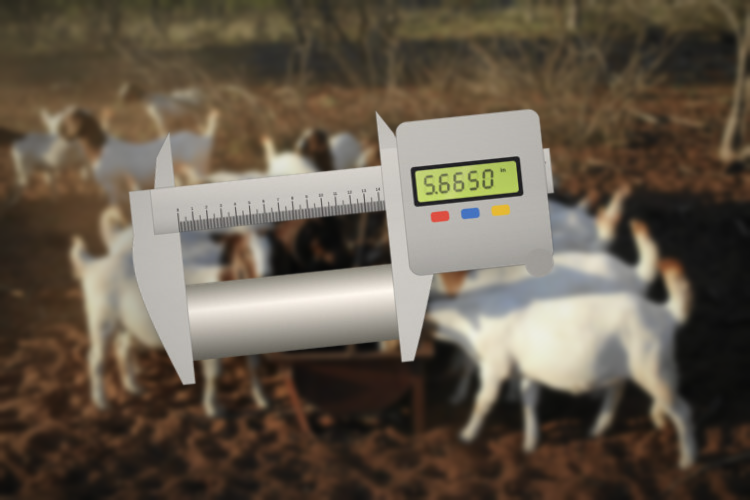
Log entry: 5.6650 in
